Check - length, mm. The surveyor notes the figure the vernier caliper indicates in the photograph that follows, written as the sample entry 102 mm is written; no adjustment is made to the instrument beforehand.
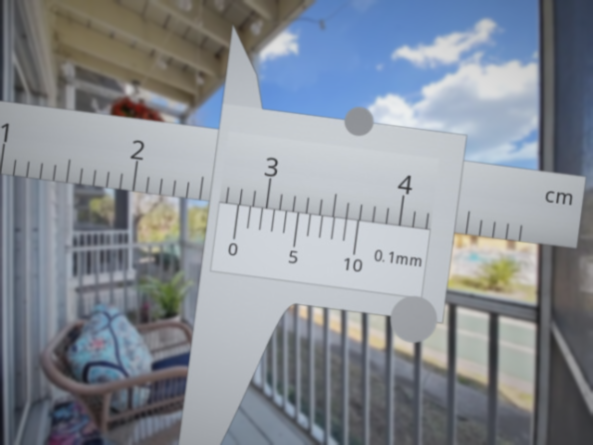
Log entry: 27.9 mm
